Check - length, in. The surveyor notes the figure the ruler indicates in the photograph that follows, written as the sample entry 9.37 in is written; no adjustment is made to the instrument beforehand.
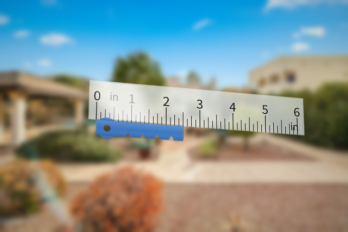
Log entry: 2.5 in
